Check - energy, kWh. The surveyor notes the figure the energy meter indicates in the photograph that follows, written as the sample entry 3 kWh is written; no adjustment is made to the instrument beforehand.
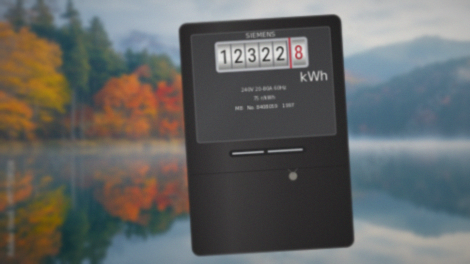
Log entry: 12322.8 kWh
